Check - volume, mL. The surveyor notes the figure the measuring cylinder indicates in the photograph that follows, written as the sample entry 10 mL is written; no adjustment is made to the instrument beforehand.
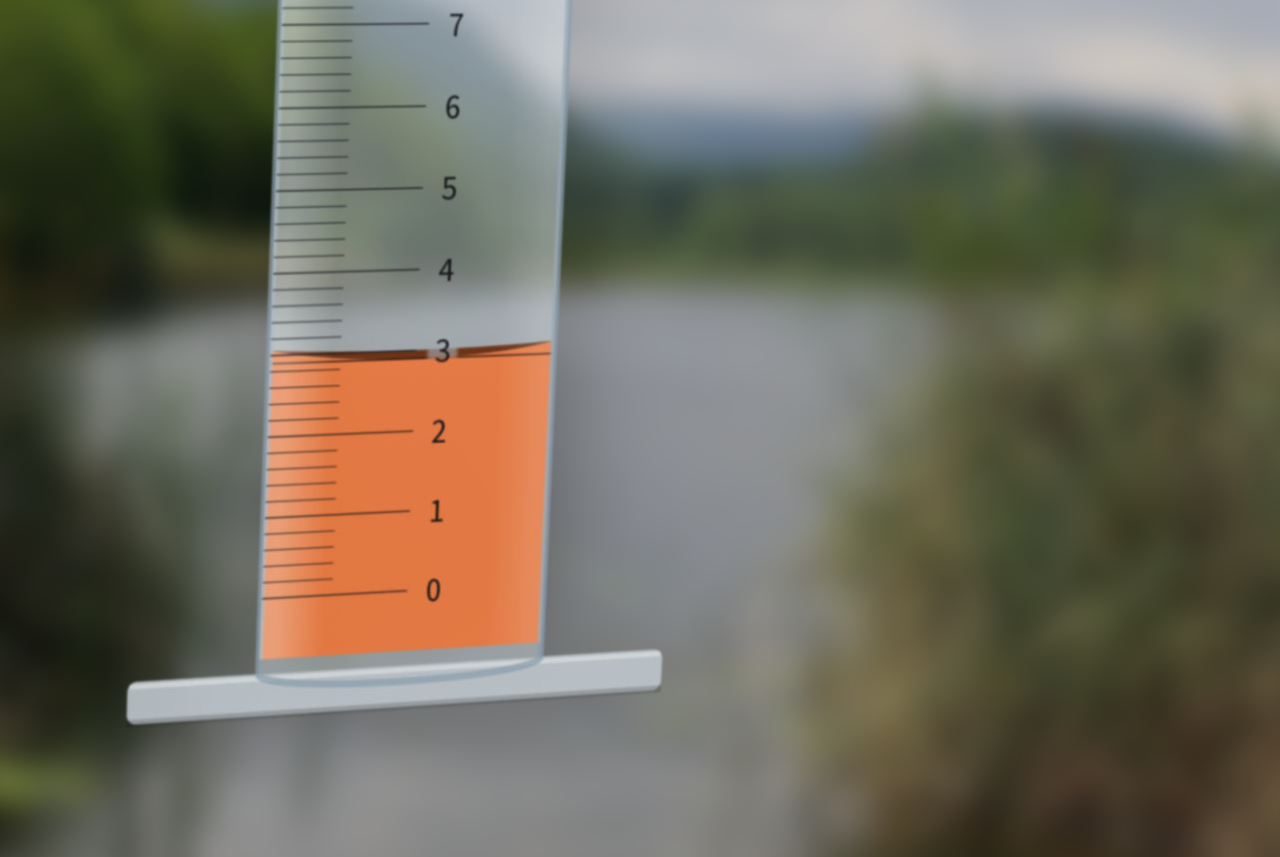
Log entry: 2.9 mL
